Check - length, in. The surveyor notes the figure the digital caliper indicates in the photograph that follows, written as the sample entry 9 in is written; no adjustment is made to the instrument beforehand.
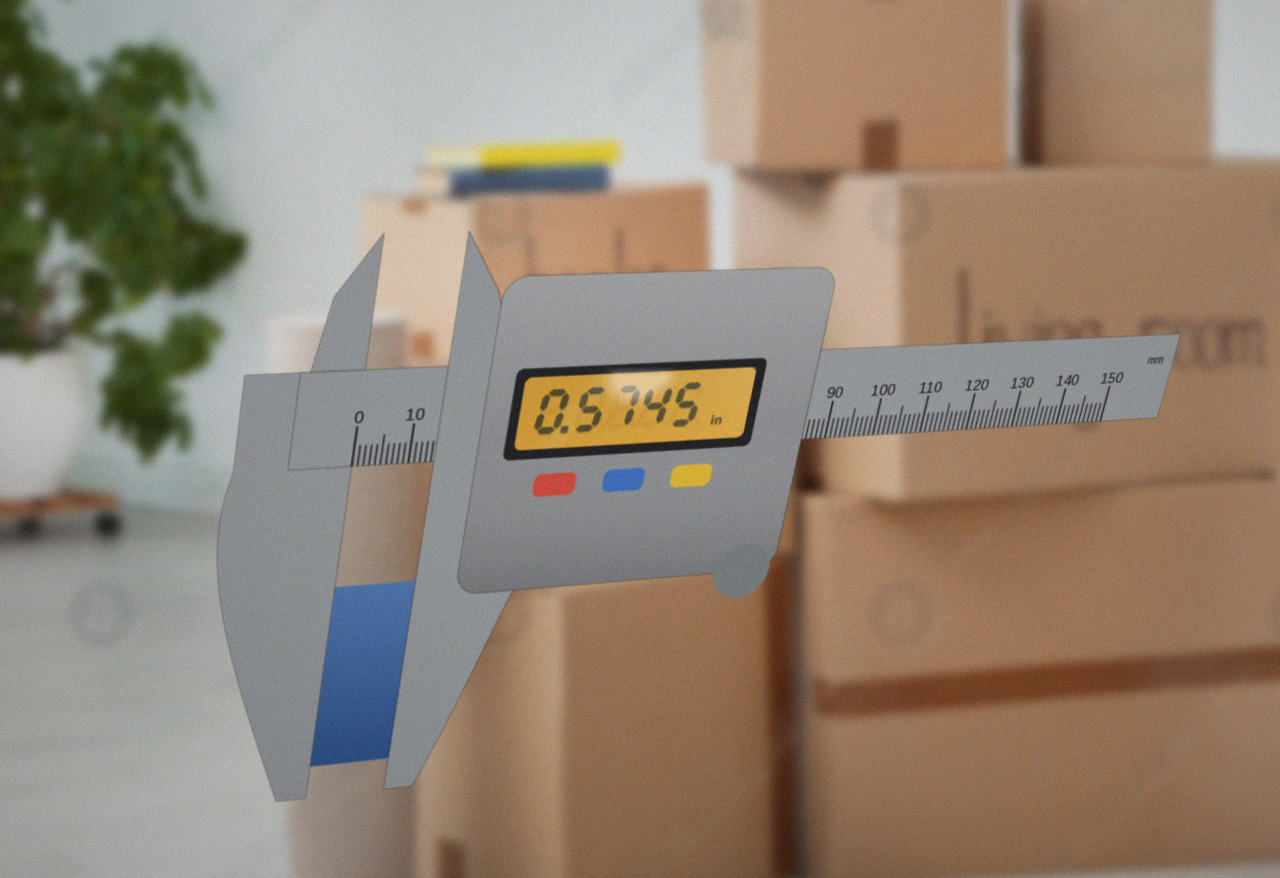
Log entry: 0.5745 in
